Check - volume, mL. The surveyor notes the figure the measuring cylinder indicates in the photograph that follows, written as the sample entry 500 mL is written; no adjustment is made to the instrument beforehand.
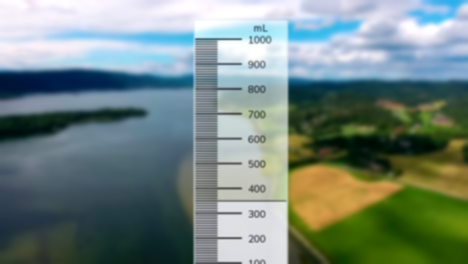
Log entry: 350 mL
